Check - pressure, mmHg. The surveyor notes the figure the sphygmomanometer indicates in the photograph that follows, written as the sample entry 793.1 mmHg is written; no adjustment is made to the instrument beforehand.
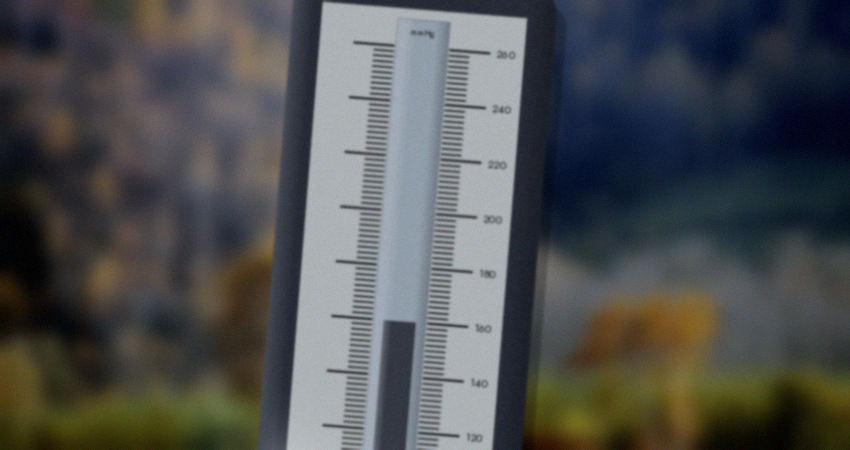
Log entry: 160 mmHg
